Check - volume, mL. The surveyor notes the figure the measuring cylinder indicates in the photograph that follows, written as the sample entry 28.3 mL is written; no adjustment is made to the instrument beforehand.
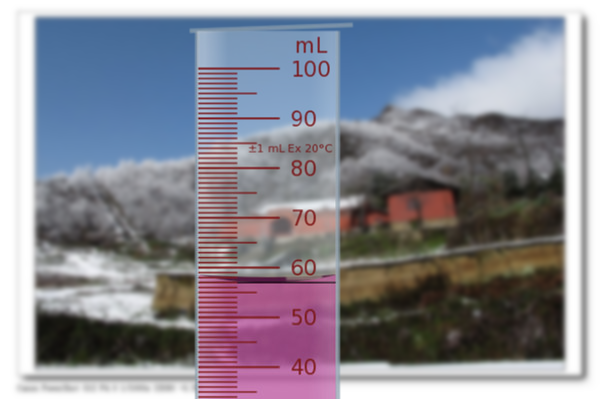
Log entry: 57 mL
